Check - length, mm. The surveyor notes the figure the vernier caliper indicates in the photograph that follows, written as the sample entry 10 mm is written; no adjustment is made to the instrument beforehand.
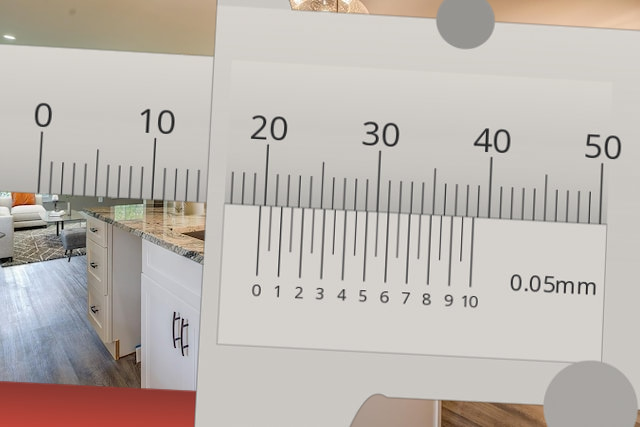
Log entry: 19.6 mm
